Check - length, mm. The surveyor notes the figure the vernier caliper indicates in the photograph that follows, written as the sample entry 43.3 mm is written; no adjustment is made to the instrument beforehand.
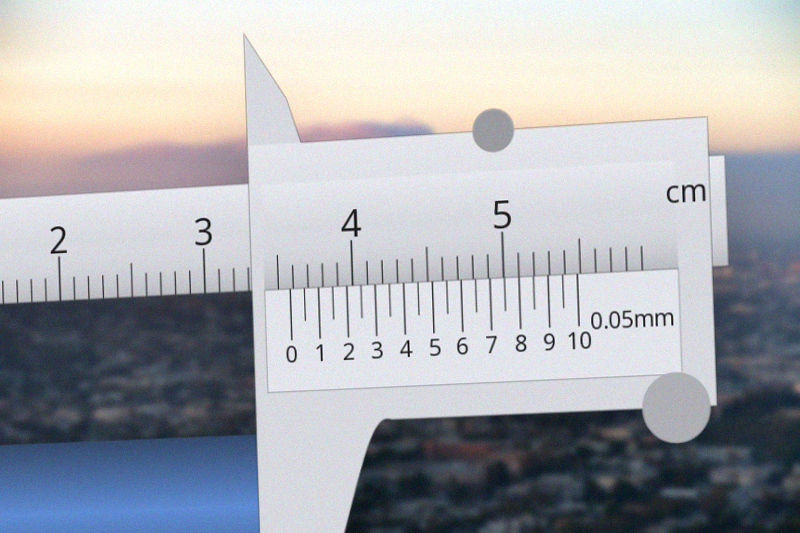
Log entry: 35.8 mm
